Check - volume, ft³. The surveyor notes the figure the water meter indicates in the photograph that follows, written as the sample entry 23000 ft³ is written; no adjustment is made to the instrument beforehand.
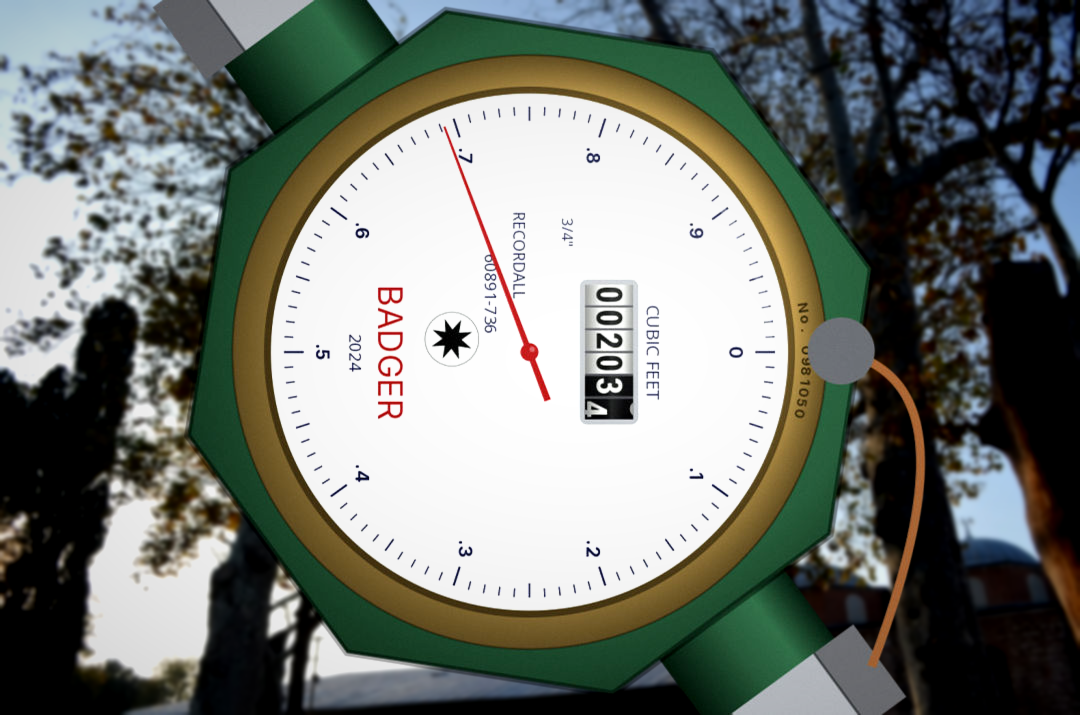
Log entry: 2033.69 ft³
